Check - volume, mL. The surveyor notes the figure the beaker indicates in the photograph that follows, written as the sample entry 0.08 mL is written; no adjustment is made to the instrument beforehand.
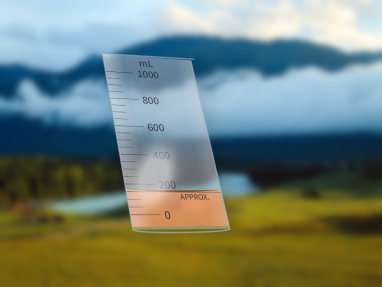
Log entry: 150 mL
